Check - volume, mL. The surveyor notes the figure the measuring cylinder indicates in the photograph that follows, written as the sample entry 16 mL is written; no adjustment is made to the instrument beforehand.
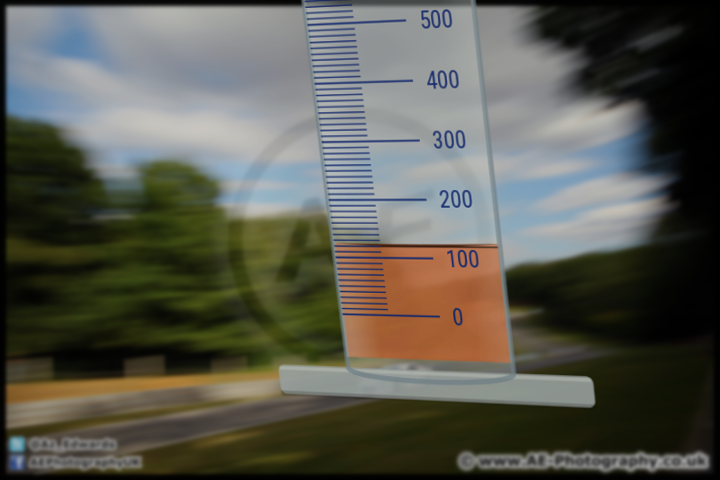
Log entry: 120 mL
